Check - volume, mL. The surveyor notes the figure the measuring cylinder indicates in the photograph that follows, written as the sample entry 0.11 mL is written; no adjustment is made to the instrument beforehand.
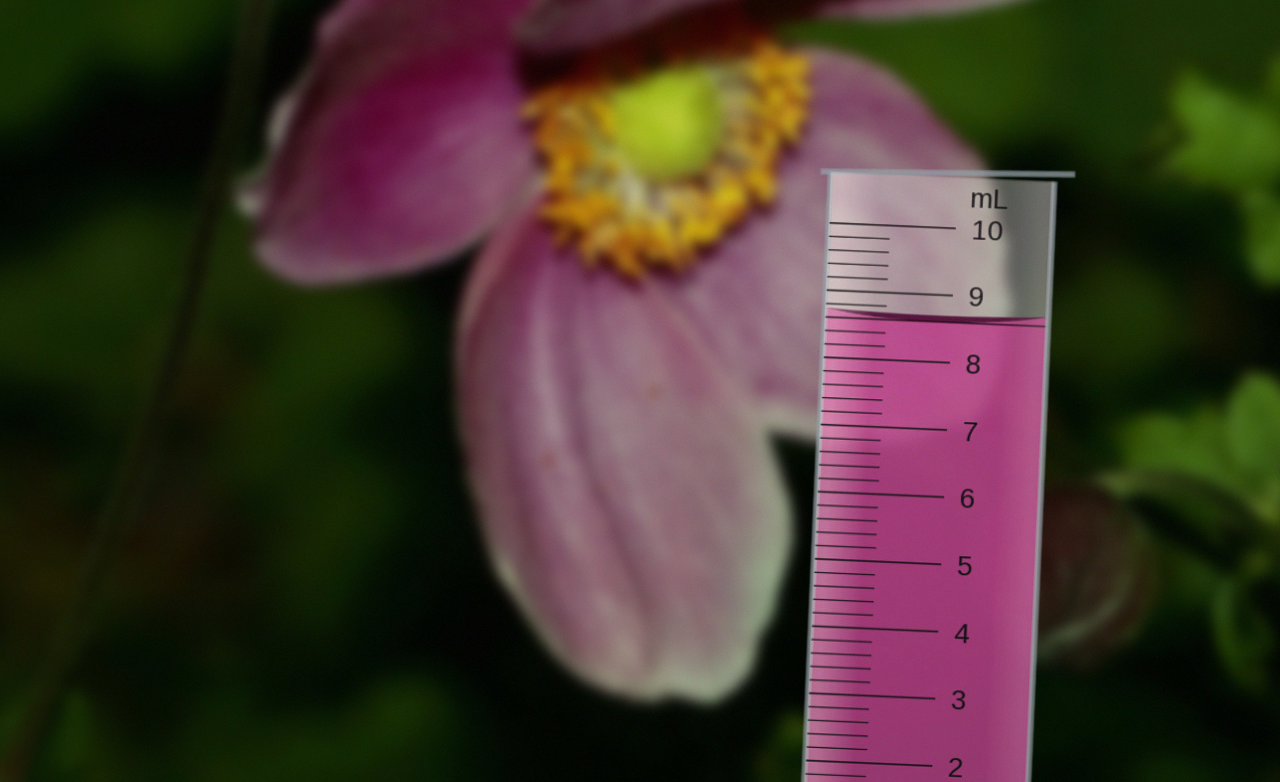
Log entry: 8.6 mL
